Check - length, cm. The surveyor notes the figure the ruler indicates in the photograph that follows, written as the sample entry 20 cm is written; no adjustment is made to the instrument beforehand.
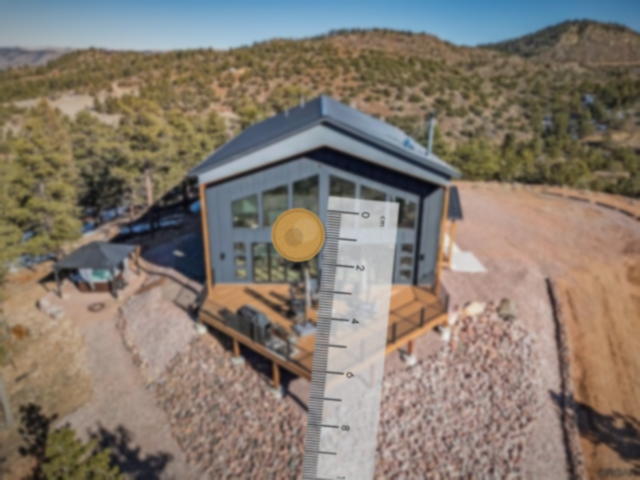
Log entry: 2 cm
